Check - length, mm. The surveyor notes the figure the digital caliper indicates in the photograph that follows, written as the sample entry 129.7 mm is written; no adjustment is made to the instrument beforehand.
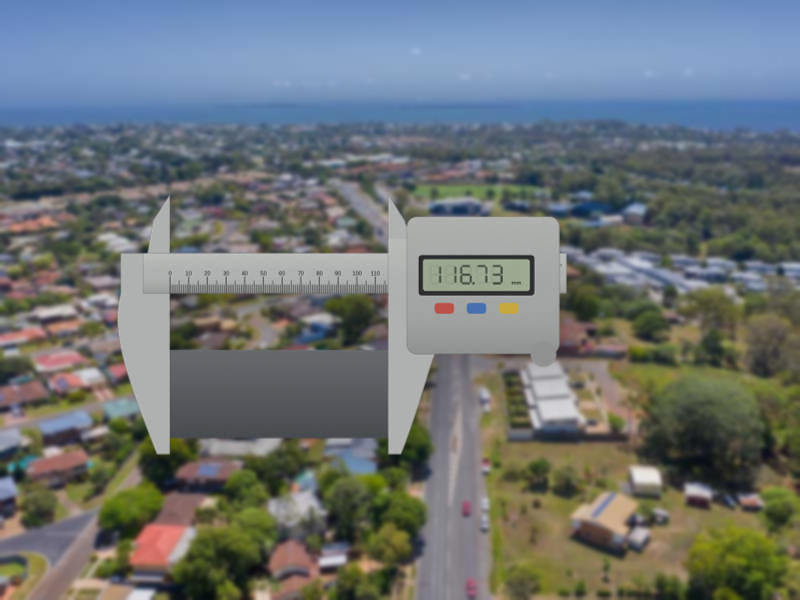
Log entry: 116.73 mm
